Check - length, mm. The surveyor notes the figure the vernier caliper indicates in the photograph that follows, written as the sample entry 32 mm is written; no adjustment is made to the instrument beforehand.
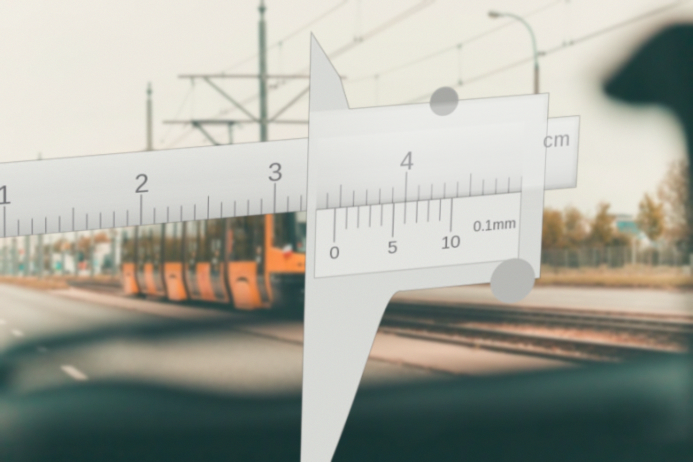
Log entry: 34.6 mm
